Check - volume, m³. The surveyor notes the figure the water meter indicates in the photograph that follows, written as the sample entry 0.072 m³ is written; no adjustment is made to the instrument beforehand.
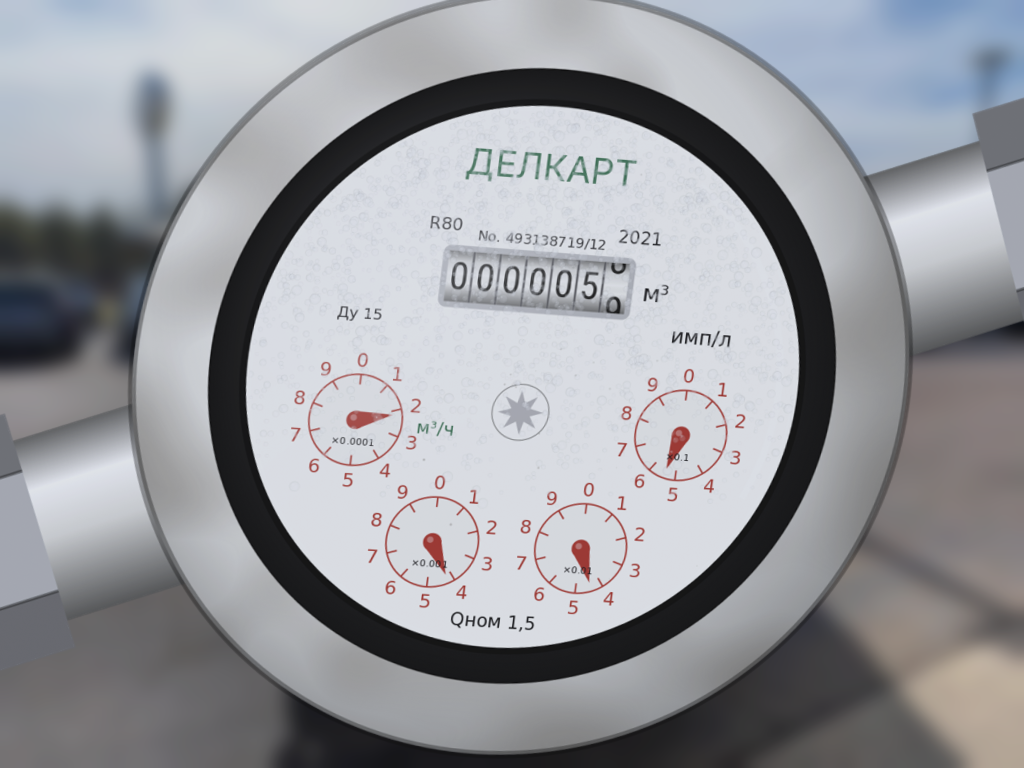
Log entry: 58.5442 m³
